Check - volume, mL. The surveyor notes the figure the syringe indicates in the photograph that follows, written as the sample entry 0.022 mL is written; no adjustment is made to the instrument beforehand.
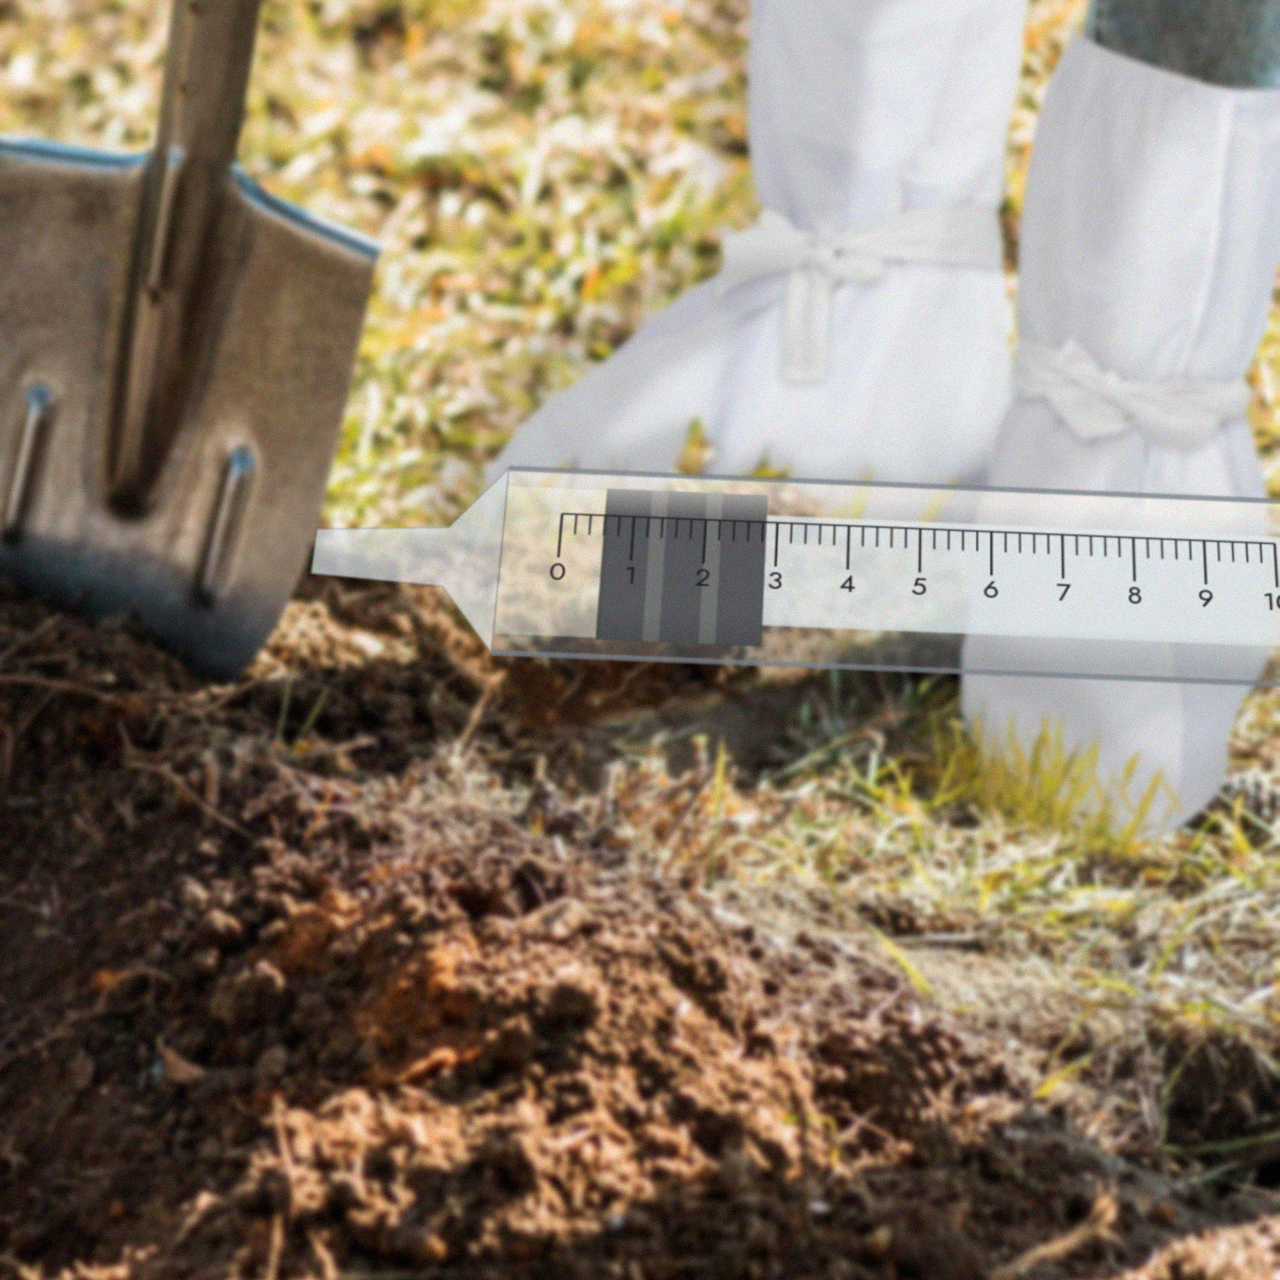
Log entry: 0.6 mL
